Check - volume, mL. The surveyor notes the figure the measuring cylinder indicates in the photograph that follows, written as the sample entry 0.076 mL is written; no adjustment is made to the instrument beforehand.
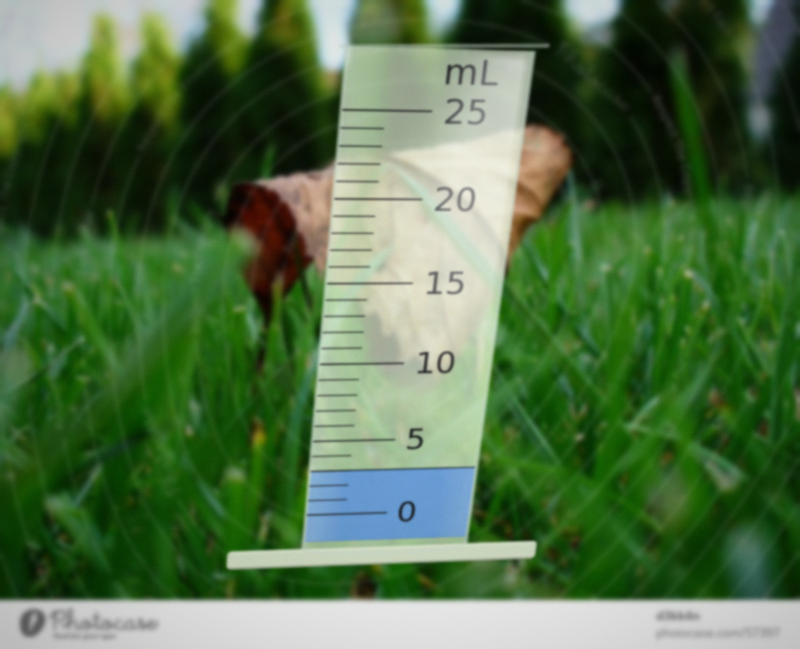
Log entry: 3 mL
